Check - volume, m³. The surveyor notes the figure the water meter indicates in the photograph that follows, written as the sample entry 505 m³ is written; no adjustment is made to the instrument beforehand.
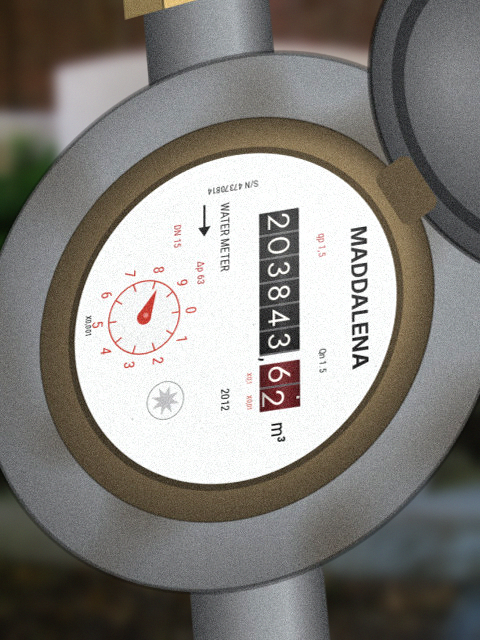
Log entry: 203843.618 m³
